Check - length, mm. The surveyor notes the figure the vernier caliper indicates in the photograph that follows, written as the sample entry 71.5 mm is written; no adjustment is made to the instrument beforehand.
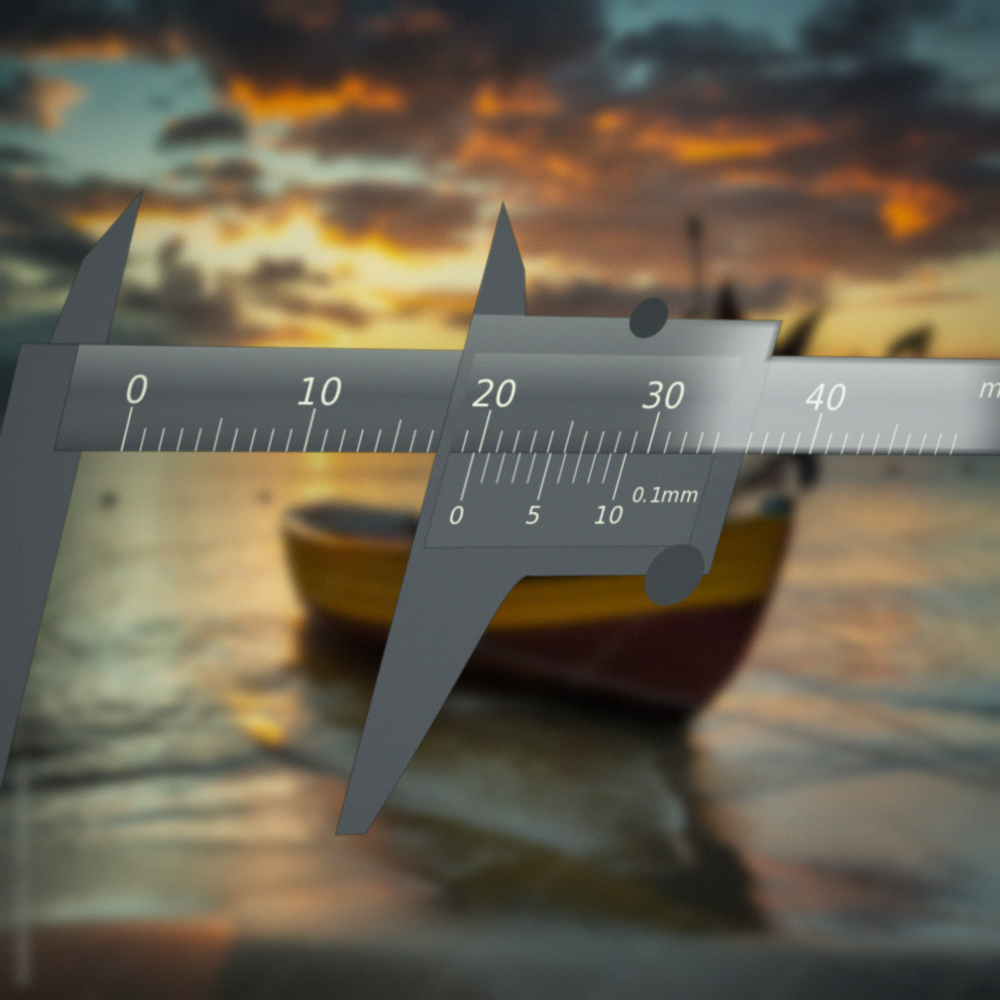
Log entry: 19.7 mm
